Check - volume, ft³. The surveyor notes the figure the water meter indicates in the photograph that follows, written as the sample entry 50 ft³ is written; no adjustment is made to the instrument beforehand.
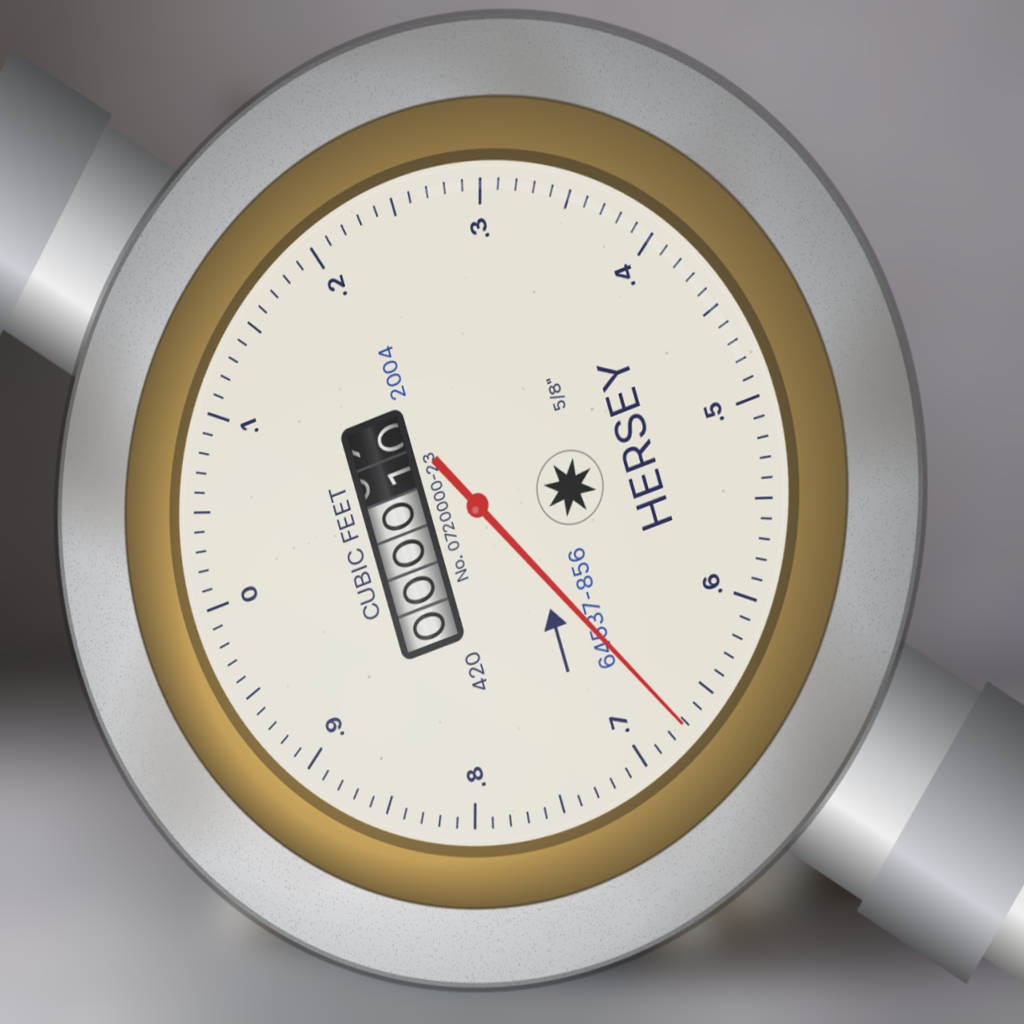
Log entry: 9.67 ft³
